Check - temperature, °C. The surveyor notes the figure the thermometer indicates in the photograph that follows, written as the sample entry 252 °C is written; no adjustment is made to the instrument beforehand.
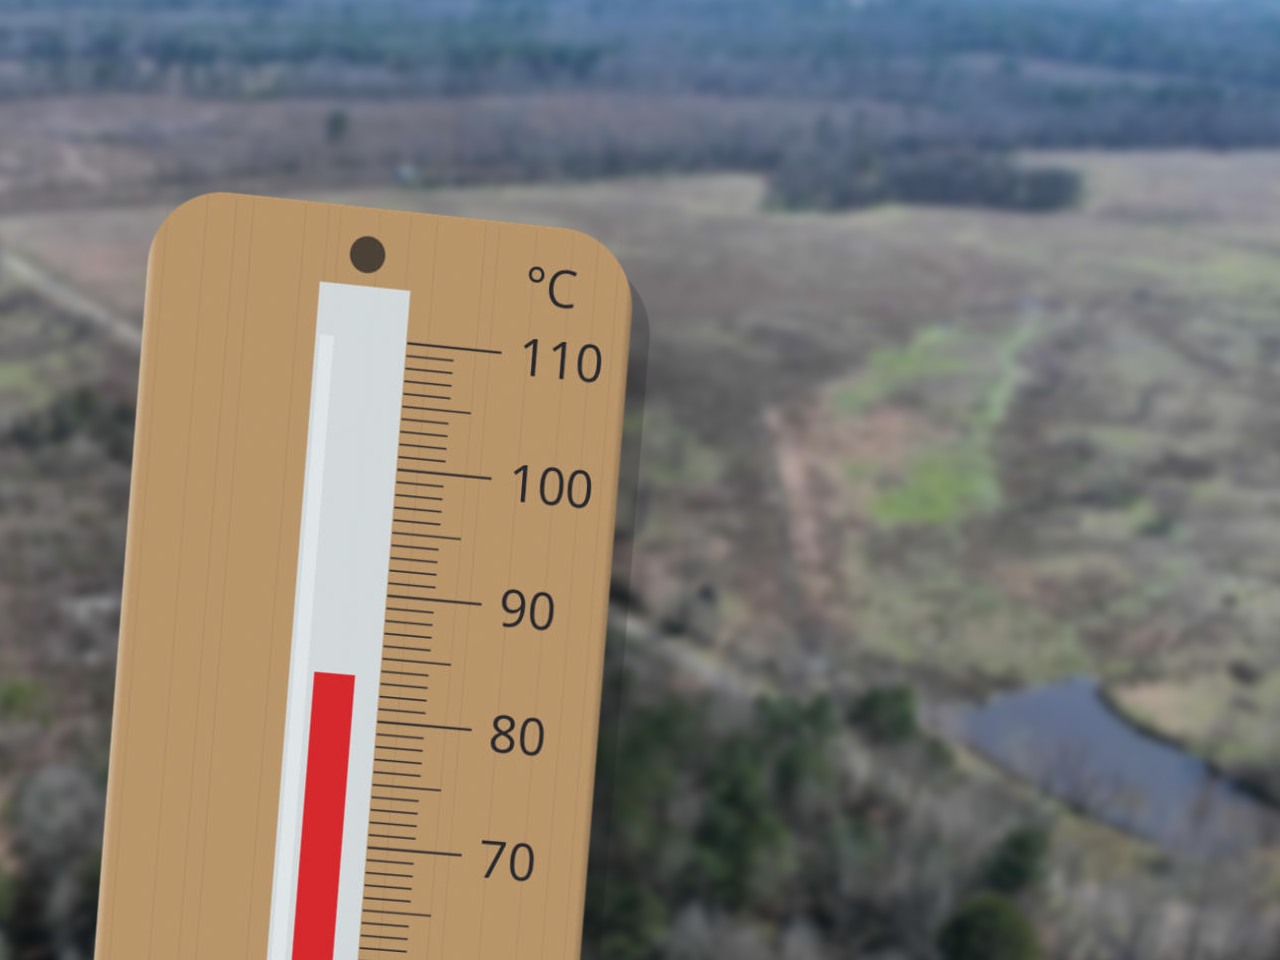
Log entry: 83.5 °C
